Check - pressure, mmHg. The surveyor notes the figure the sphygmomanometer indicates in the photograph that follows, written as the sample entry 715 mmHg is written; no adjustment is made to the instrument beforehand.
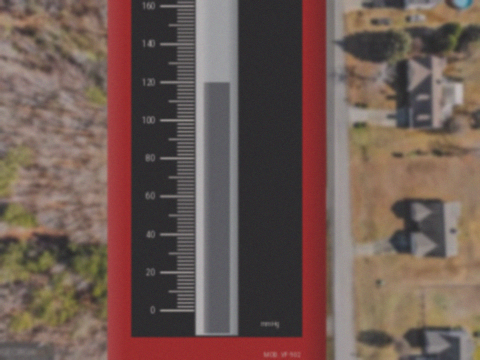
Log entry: 120 mmHg
